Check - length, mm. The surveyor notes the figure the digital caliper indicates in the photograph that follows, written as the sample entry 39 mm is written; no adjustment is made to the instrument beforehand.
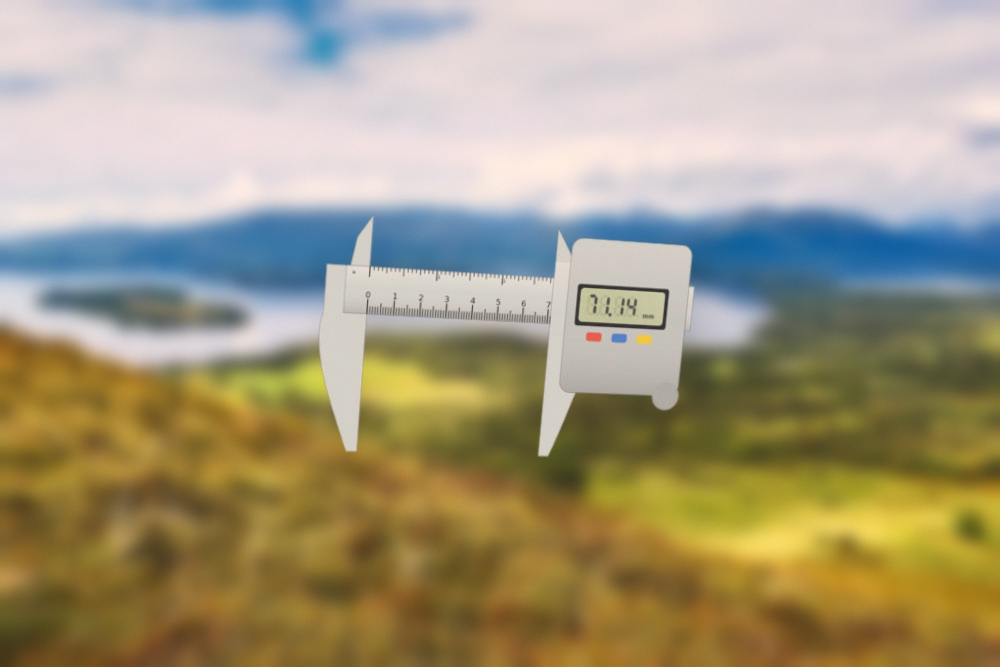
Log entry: 71.14 mm
